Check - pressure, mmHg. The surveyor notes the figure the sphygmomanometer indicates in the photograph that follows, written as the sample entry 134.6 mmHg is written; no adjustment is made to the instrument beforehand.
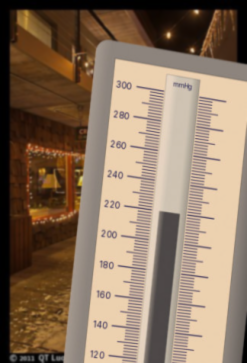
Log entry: 220 mmHg
